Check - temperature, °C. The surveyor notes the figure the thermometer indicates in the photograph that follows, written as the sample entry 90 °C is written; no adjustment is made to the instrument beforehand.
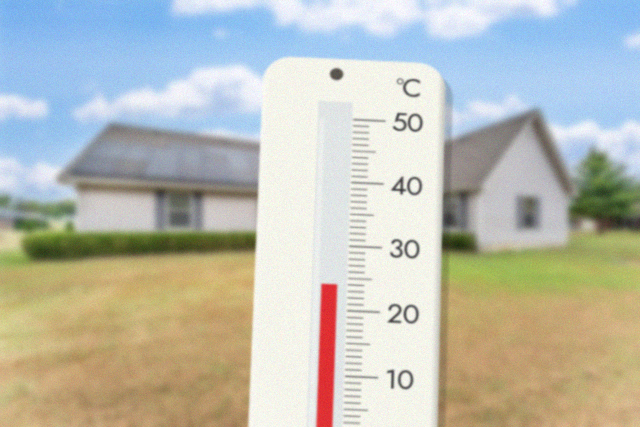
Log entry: 24 °C
